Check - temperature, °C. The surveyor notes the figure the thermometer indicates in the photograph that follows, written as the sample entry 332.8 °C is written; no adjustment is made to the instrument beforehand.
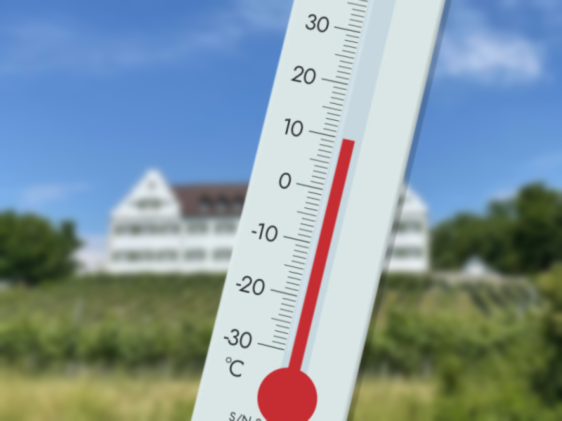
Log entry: 10 °C
